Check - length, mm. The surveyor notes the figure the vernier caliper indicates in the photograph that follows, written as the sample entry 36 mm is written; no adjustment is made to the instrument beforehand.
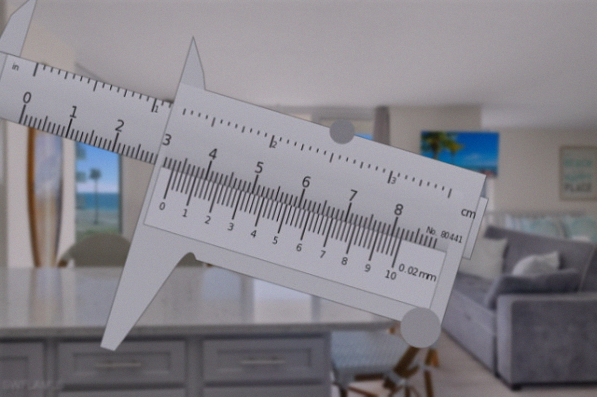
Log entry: 33.0 mm
